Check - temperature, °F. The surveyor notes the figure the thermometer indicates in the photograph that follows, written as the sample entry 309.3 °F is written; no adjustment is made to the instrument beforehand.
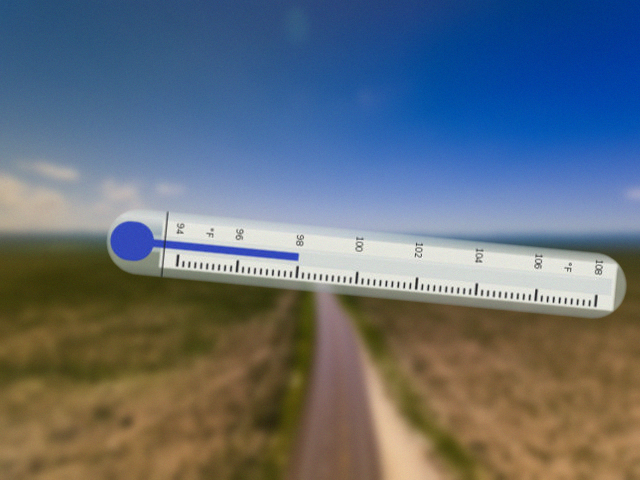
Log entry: 98 °F
